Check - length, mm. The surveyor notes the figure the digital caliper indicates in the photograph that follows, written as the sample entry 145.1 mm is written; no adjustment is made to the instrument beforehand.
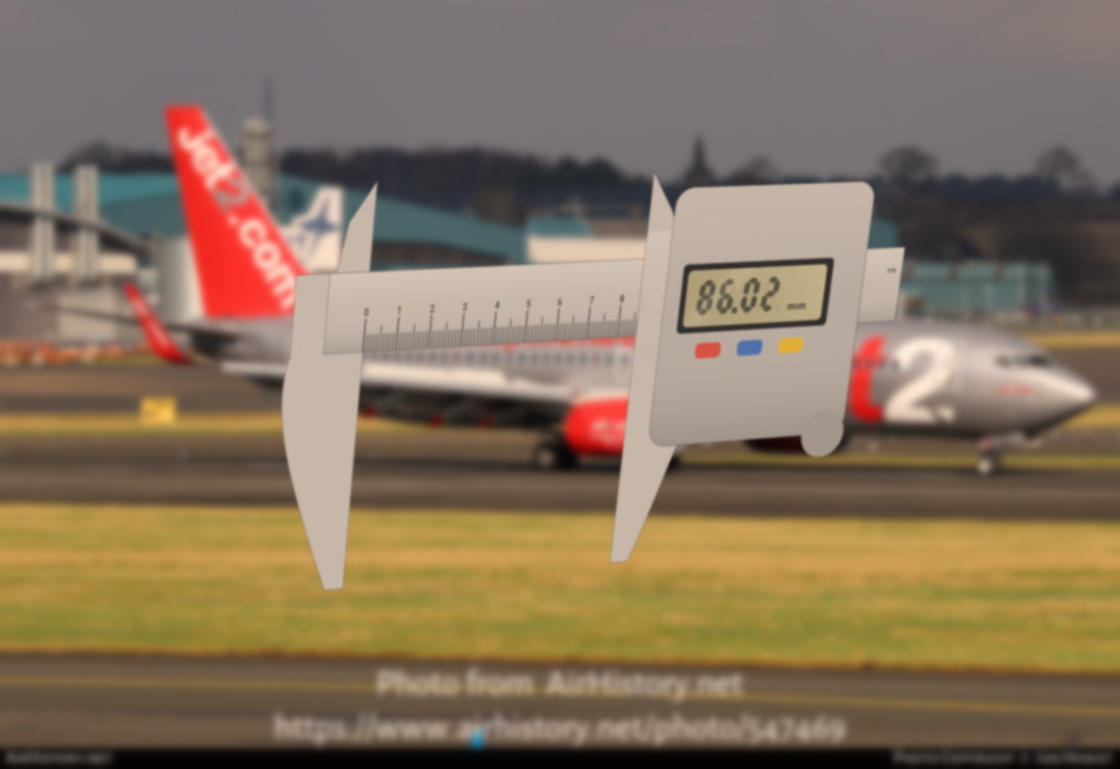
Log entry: 86.02 mm
